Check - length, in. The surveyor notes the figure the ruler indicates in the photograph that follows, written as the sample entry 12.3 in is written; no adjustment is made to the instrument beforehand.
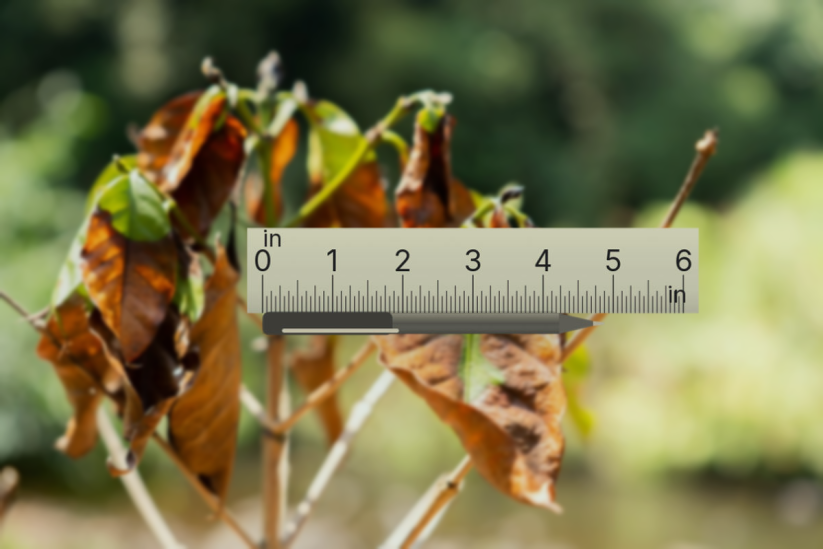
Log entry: 4.875 in
